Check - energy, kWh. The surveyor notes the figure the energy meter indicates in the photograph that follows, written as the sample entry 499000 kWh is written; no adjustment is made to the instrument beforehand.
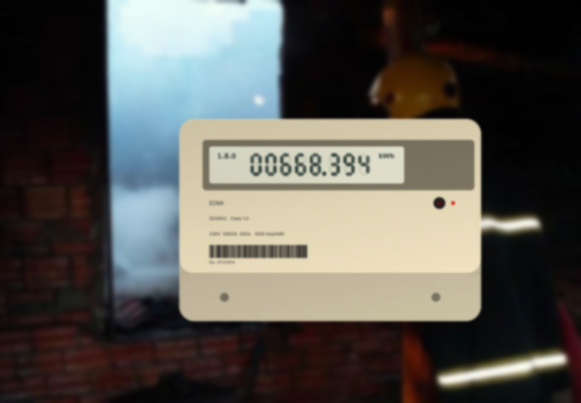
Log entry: 668.394 kWh
